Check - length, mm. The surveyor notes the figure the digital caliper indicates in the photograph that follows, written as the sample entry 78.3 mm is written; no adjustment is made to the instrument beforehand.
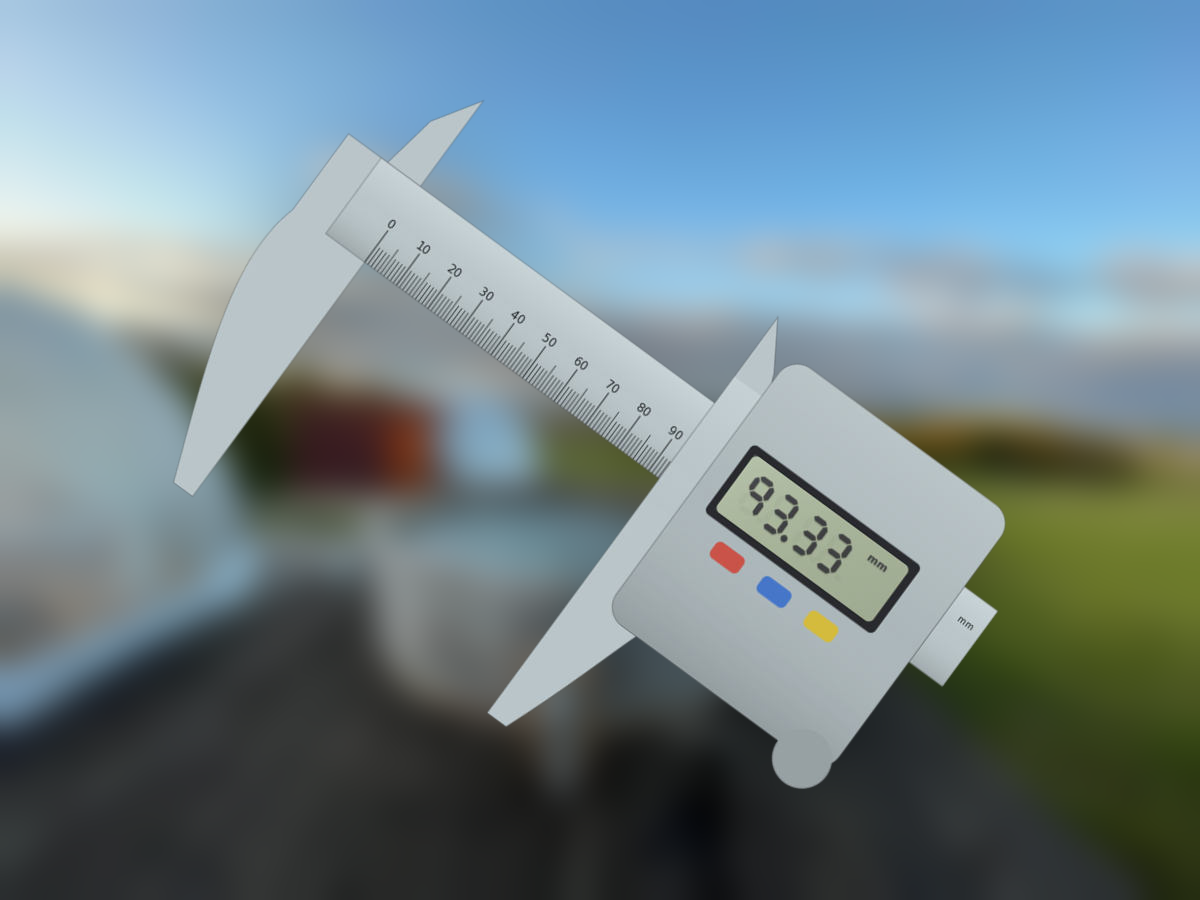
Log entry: 93.33 mm
